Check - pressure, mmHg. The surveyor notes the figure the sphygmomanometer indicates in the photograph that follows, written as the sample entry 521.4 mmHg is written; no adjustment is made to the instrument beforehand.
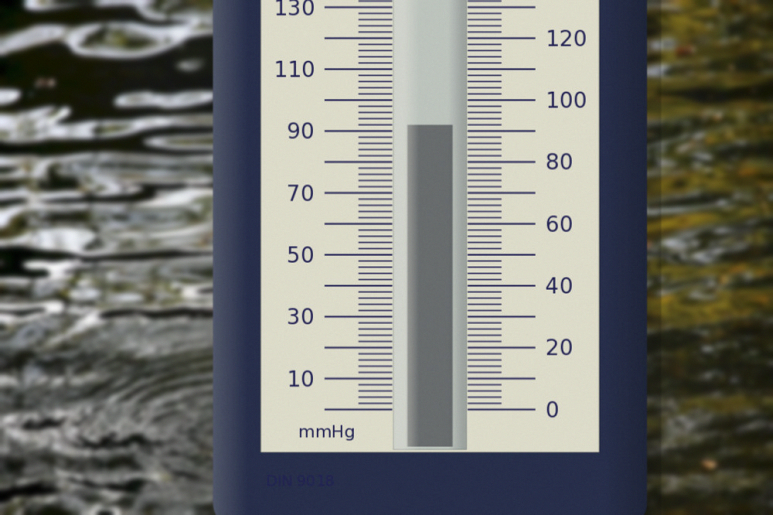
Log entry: 92 mmHg
